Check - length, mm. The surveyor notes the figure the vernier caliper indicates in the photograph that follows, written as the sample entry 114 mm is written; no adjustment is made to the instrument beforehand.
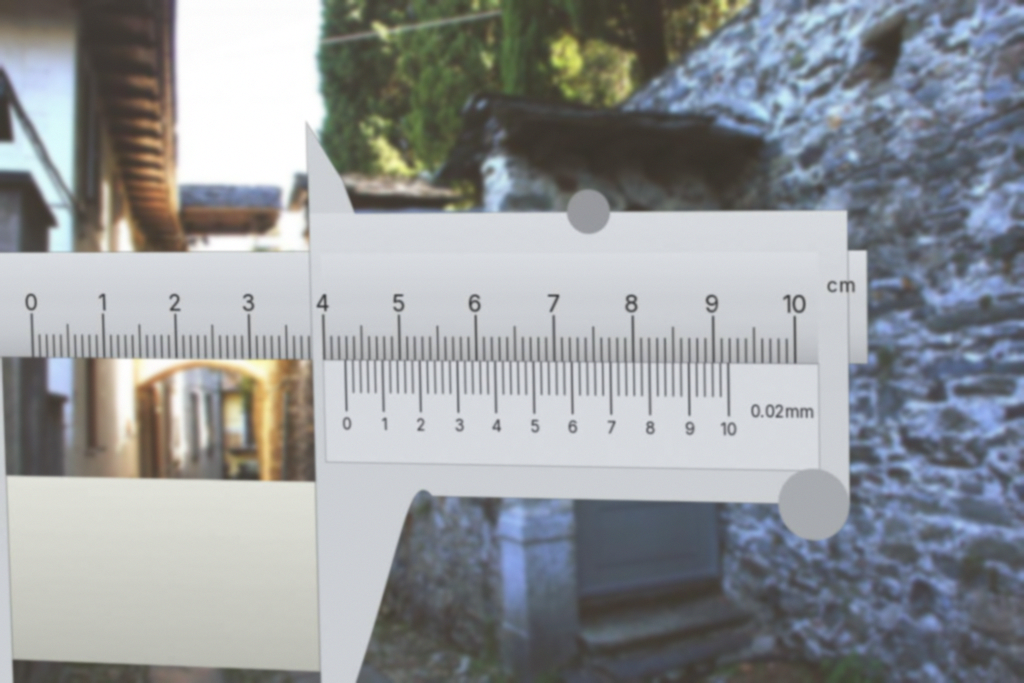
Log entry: 42.8 mm
